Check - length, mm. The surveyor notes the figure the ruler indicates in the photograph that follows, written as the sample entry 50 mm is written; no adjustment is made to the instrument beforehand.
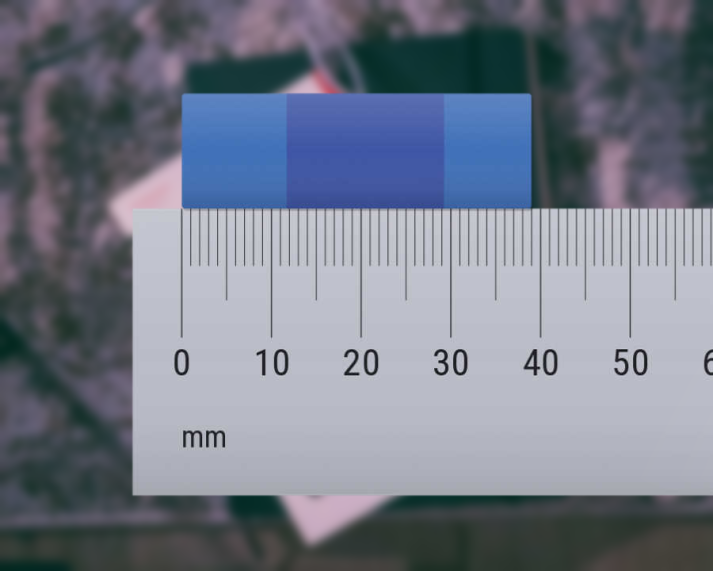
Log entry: 39 mm
